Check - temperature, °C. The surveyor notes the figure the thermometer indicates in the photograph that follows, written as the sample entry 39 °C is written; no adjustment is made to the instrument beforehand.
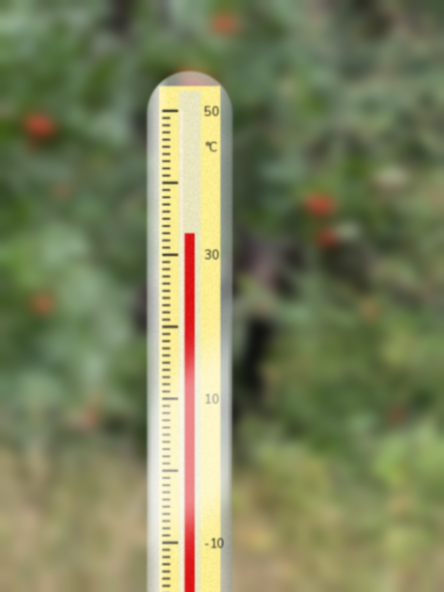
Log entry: 33 °C
